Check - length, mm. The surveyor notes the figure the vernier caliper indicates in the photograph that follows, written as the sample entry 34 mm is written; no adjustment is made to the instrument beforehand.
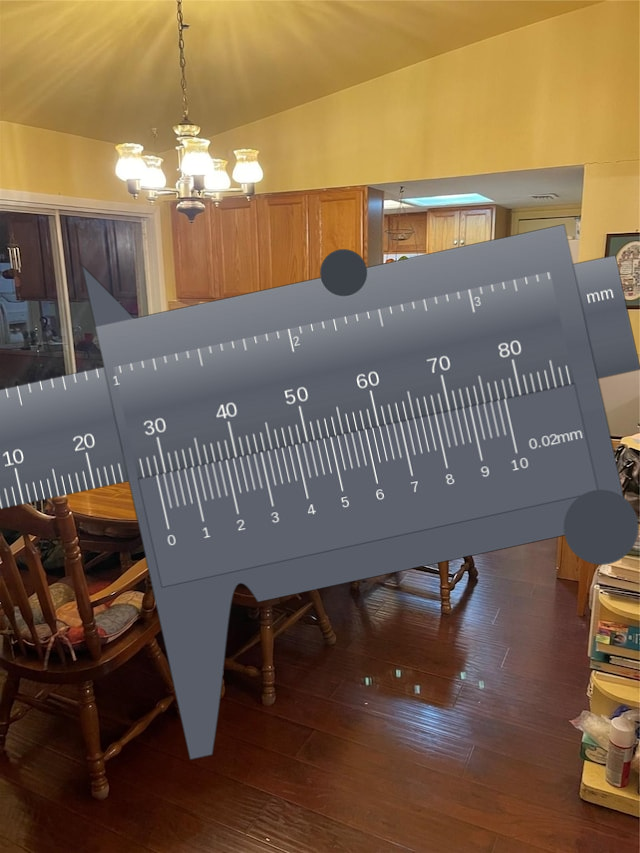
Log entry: 28.8 mm
